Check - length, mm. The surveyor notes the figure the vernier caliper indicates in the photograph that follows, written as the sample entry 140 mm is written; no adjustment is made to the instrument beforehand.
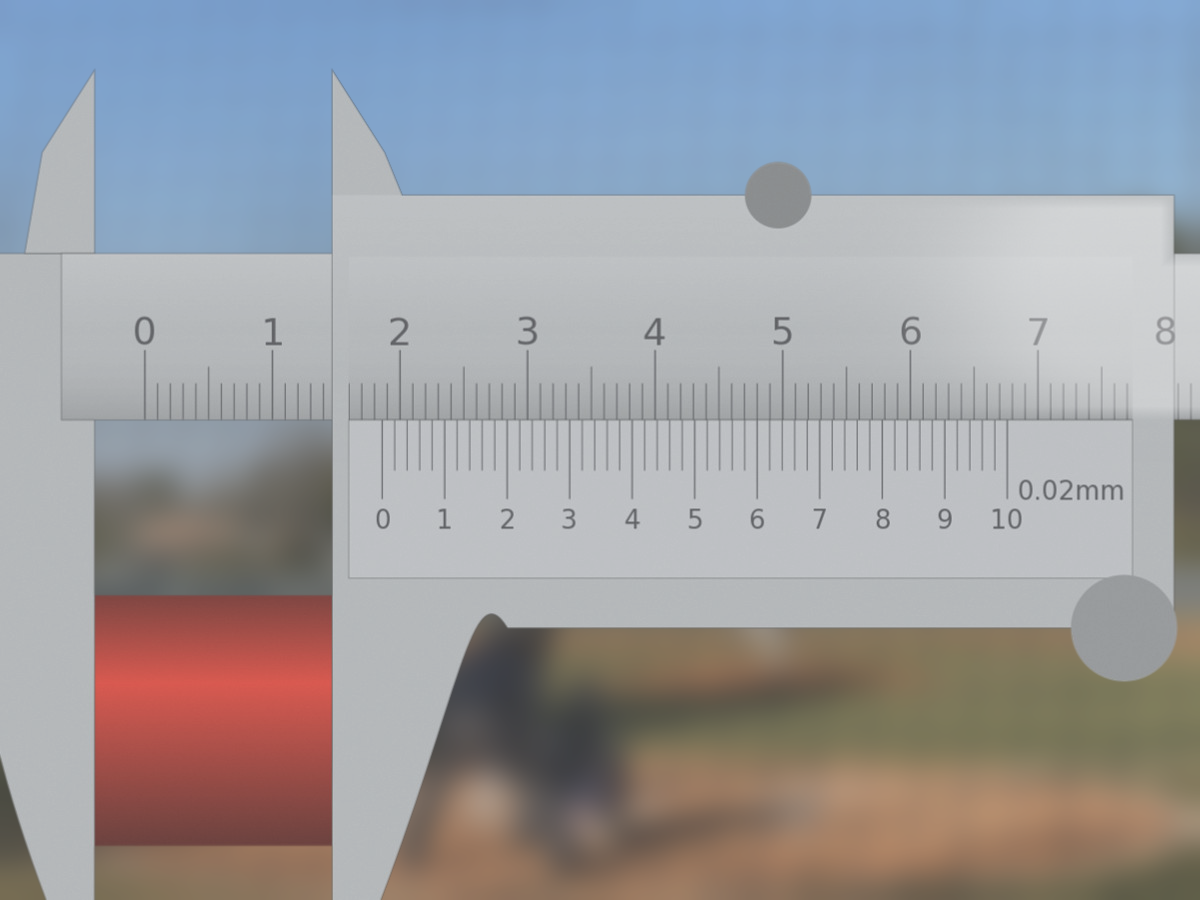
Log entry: 18.6 mm
